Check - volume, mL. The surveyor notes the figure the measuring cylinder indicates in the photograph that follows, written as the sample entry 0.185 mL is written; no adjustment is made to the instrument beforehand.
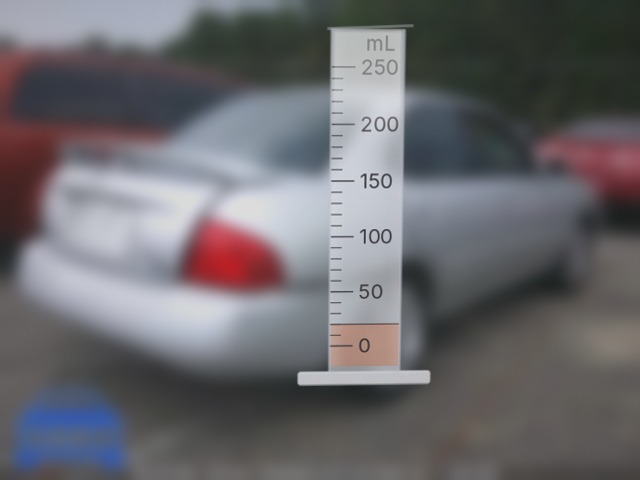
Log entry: 20 mL
